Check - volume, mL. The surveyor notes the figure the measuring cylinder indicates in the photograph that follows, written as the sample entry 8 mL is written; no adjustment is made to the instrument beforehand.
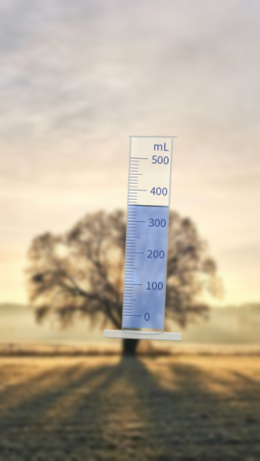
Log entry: 350 mL
